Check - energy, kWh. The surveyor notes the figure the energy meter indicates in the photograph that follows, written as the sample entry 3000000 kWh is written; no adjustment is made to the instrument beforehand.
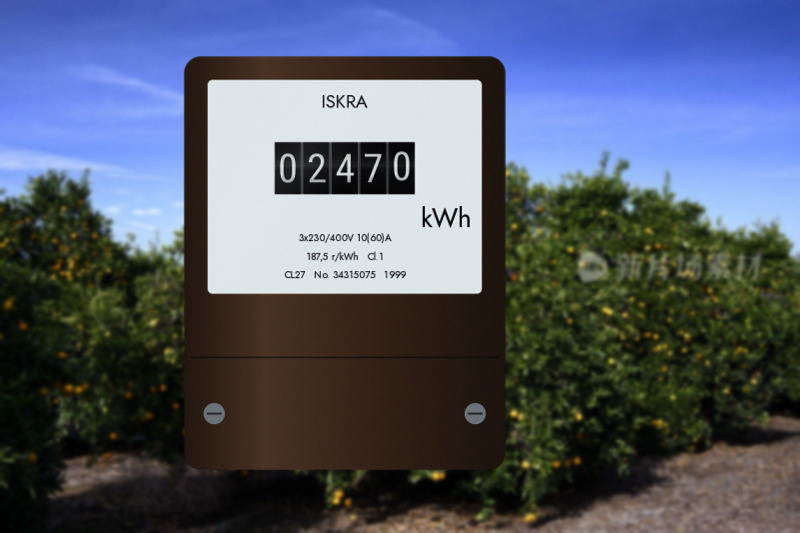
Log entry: 2470 kWh
